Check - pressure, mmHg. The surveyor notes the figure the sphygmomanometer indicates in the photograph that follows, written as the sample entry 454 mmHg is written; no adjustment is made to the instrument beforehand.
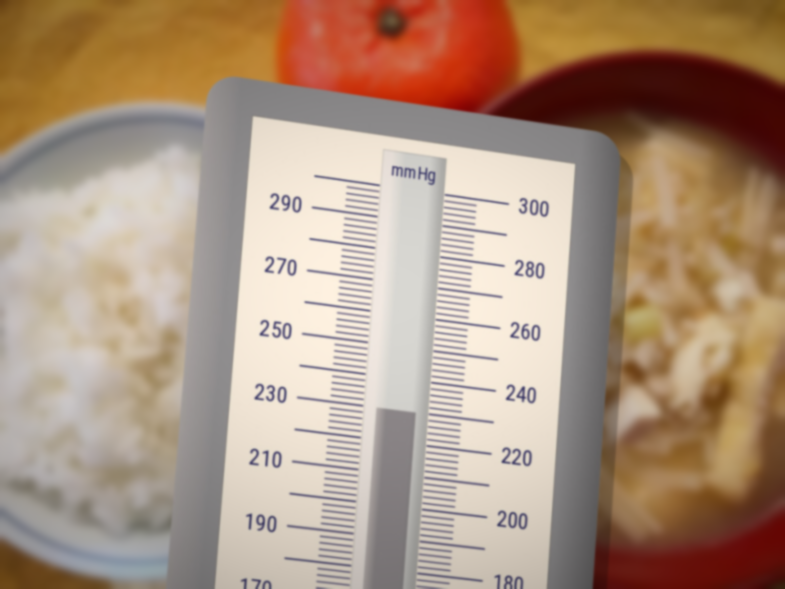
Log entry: 230 mmHg
